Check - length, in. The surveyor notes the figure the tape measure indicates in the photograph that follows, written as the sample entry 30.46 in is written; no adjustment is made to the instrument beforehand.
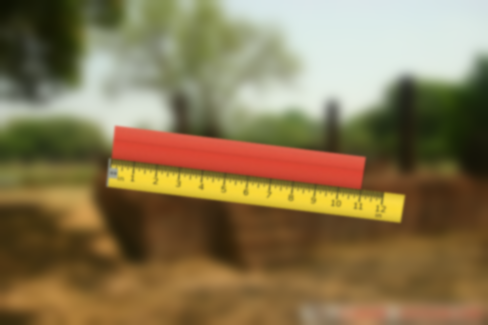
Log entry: 11 in
